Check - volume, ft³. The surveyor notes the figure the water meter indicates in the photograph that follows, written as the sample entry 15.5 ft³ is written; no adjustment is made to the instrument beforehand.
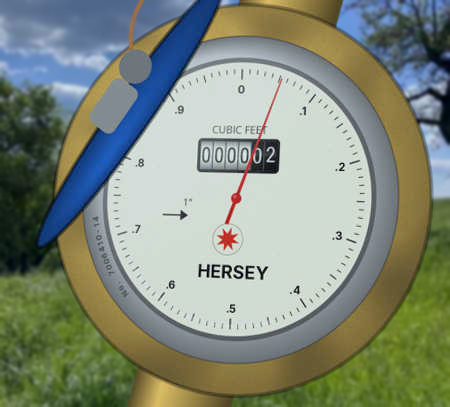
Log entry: 2.05 ft³
